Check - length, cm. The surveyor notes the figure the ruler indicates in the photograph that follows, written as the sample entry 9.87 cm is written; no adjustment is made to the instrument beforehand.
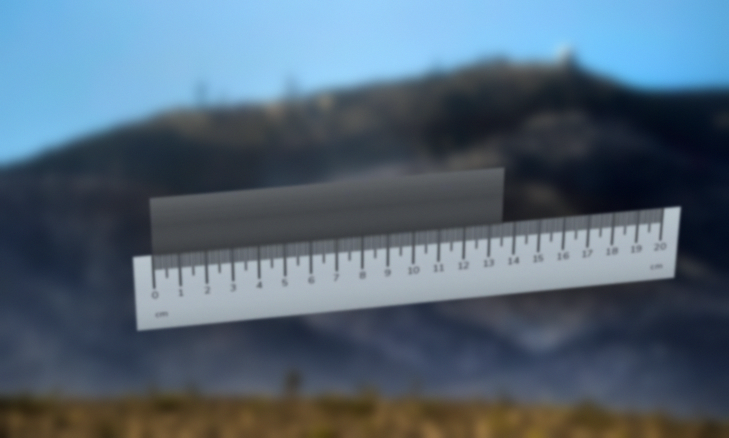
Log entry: 13.5 cm
